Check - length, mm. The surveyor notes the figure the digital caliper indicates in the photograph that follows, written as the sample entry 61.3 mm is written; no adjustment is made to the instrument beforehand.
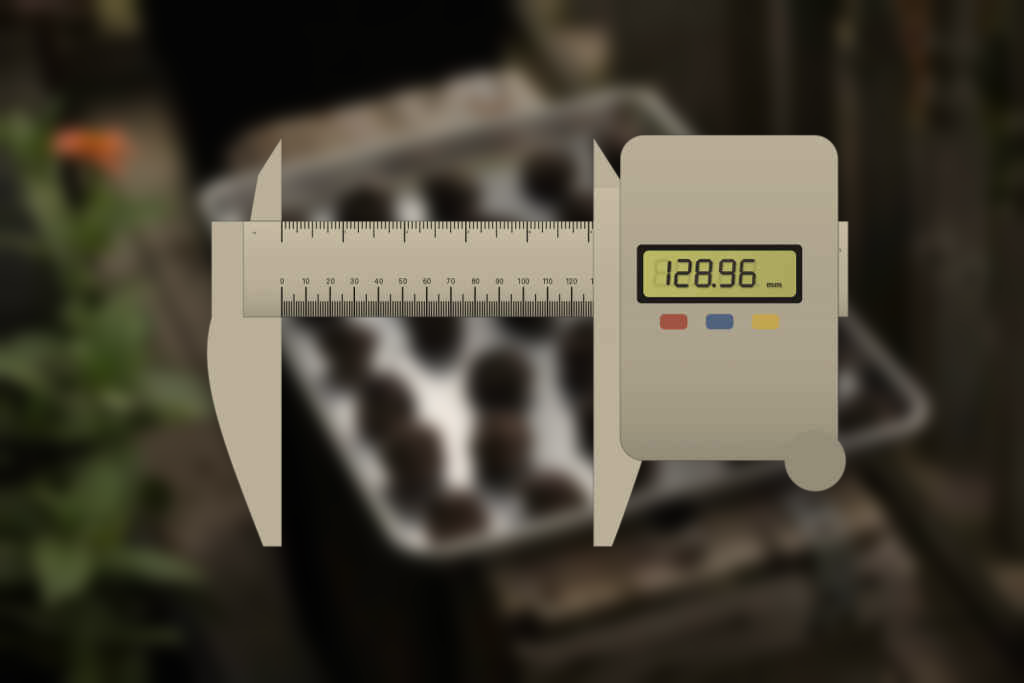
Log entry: 128.96 mm
